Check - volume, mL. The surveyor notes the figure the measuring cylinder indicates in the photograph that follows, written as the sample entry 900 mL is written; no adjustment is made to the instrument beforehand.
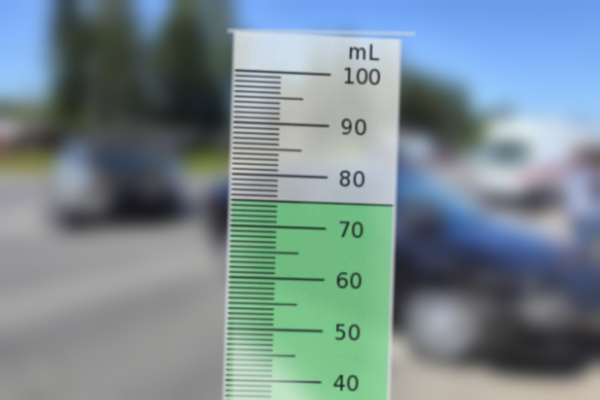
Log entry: 75 mL
